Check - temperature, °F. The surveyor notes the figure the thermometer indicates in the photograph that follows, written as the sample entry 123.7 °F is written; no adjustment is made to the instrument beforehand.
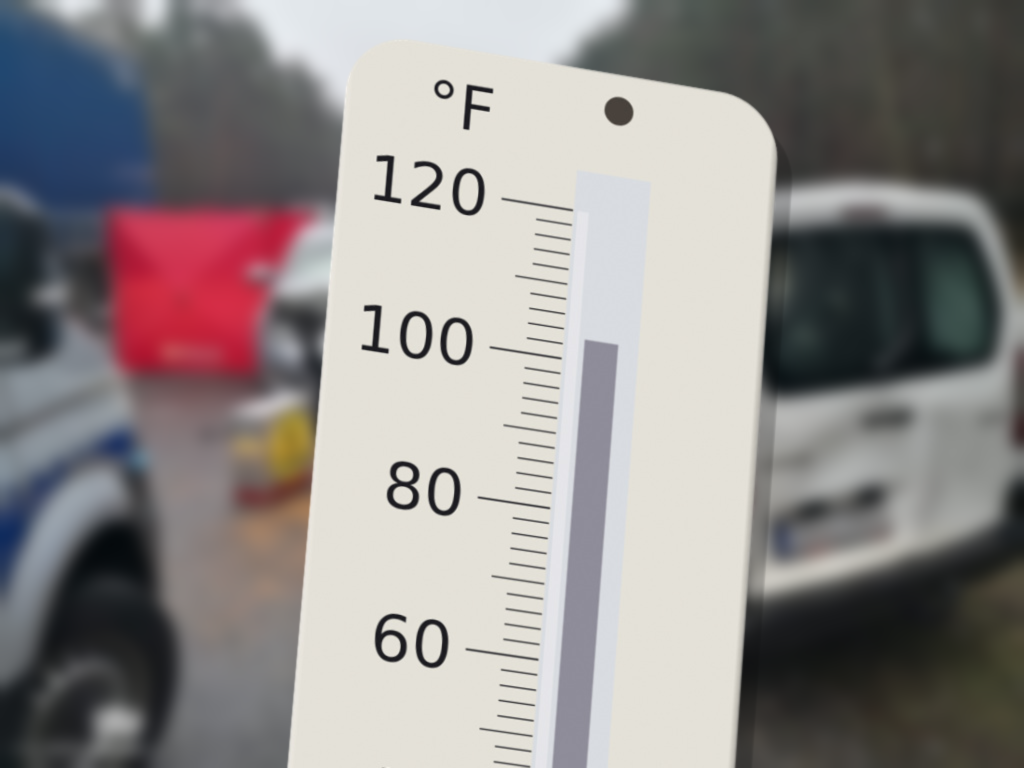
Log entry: 103 °F
